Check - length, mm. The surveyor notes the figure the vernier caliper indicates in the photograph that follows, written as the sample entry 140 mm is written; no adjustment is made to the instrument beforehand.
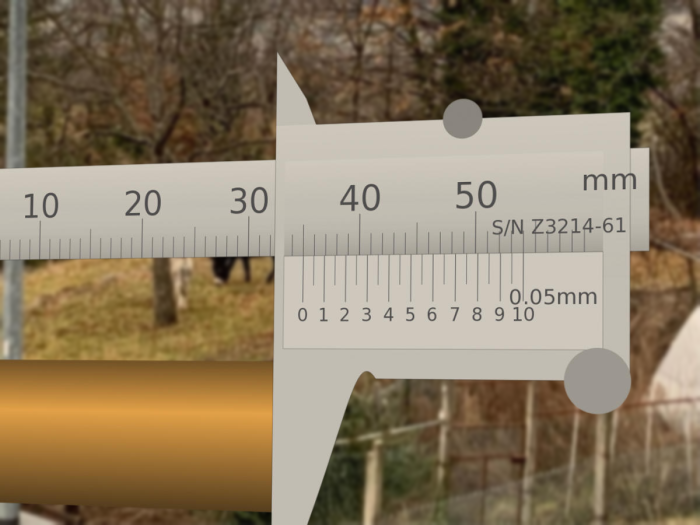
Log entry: 35.0 mm
